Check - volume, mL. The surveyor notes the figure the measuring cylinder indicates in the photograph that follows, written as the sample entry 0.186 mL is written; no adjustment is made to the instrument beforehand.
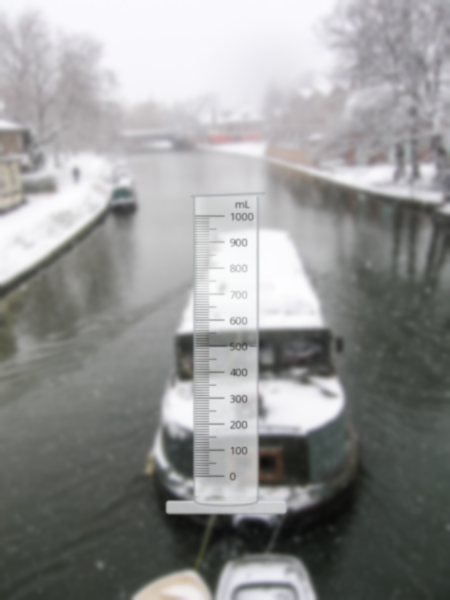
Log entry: 500 mL
